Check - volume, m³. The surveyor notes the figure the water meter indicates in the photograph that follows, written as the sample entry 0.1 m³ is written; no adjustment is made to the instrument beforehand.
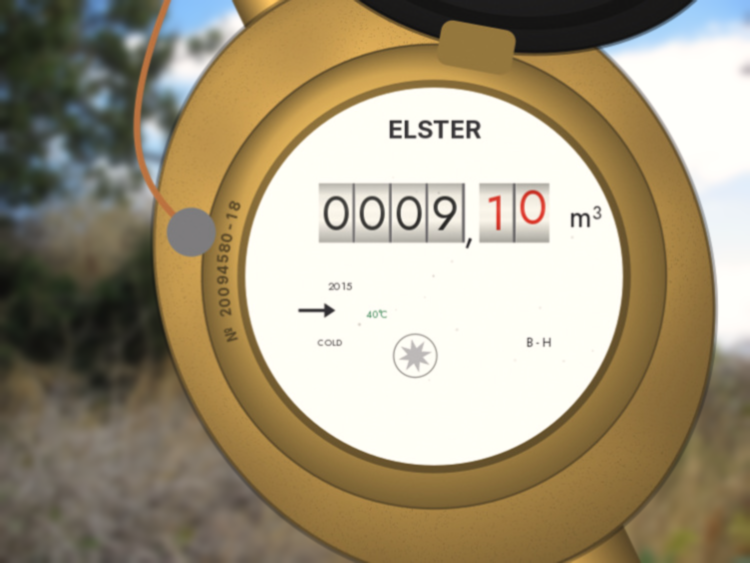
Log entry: 9.10 m³
